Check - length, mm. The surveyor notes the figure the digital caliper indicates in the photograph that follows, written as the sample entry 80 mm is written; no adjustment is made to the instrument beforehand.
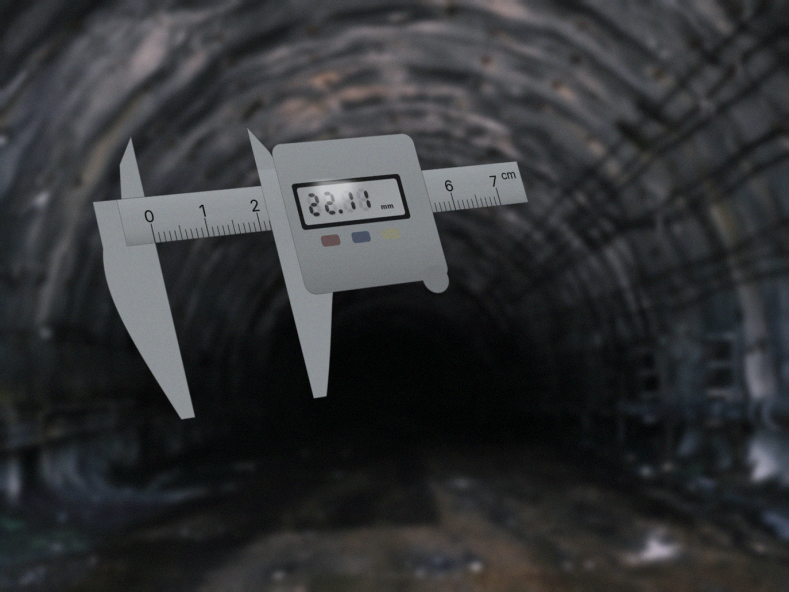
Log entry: 22.11 mm
